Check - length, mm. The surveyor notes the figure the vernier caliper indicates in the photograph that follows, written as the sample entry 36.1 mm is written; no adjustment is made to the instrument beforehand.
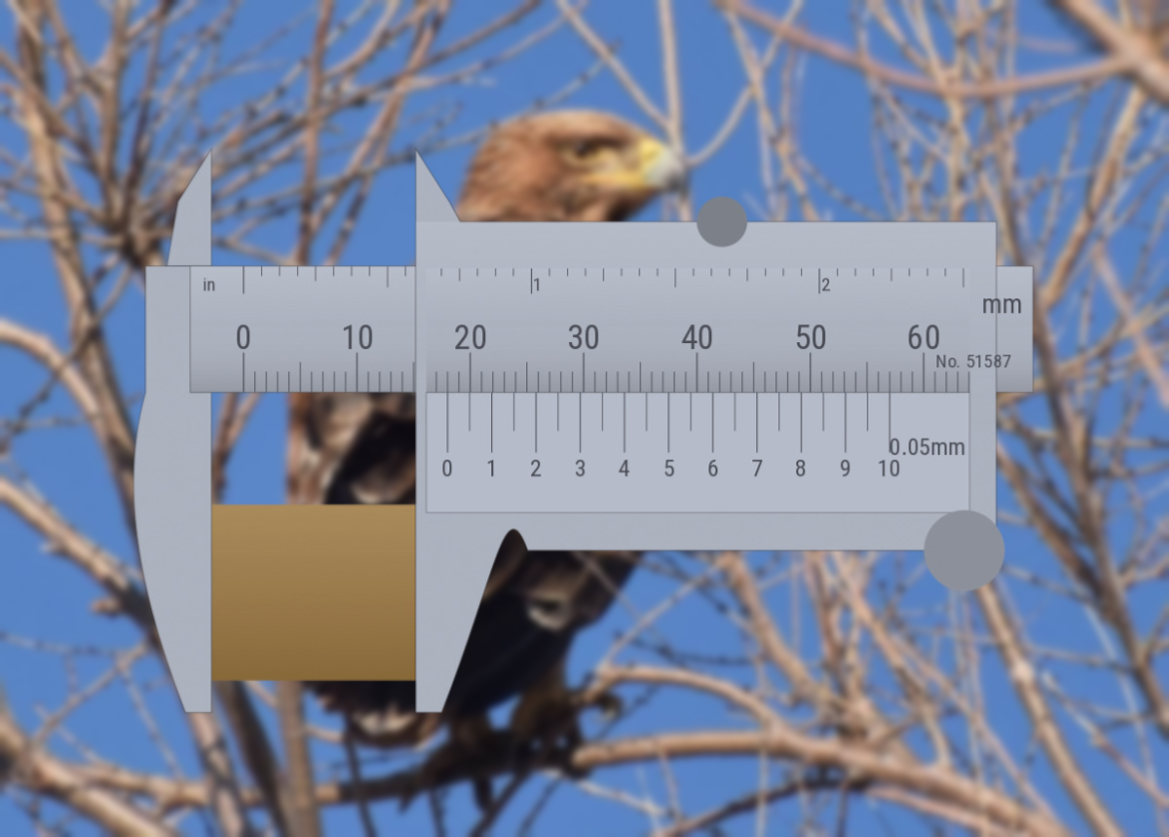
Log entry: 18.0 mm
